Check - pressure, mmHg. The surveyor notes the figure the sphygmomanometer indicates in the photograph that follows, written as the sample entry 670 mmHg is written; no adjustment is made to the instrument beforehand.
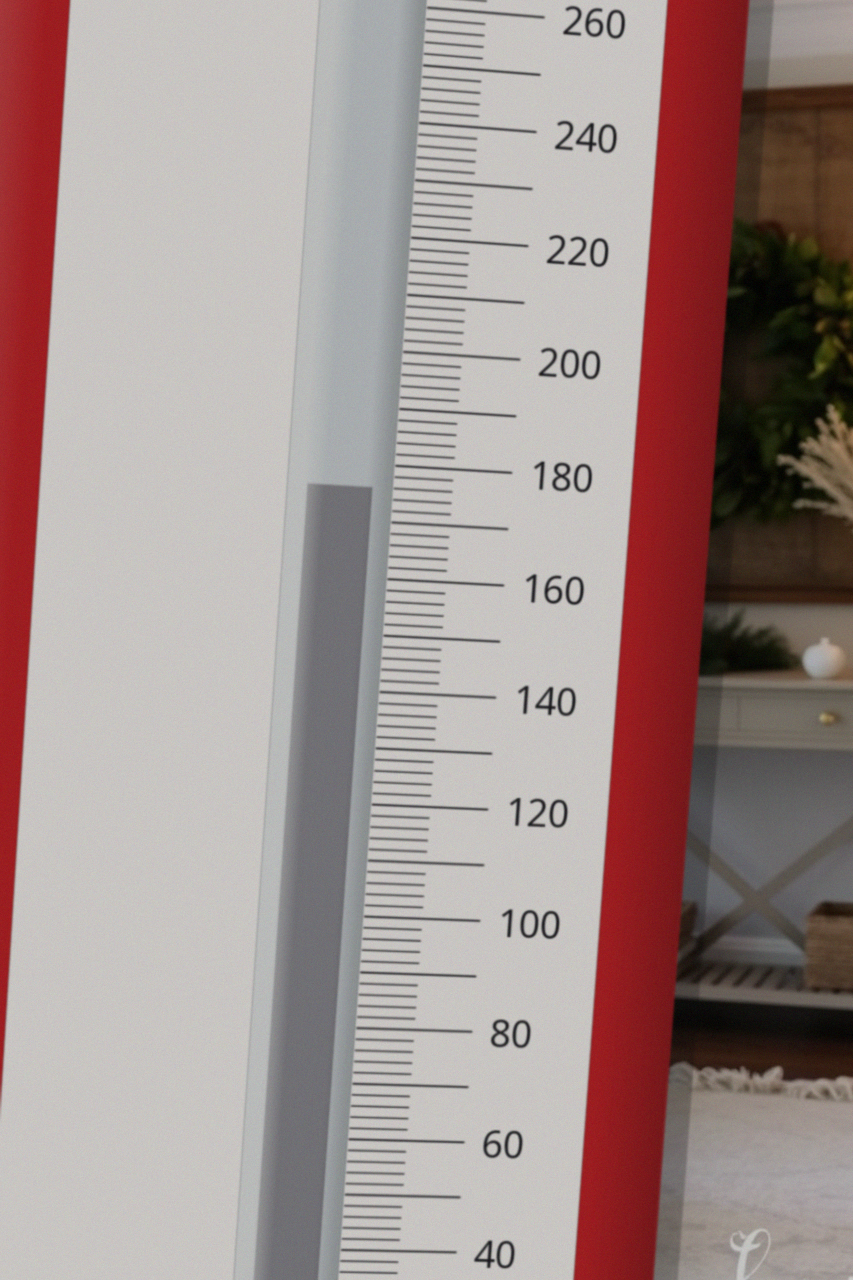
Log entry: 176 mmHg
